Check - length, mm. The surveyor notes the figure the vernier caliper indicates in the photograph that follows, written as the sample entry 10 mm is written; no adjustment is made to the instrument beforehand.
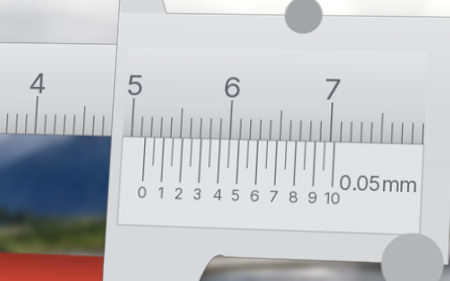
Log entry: 51.4 mm
